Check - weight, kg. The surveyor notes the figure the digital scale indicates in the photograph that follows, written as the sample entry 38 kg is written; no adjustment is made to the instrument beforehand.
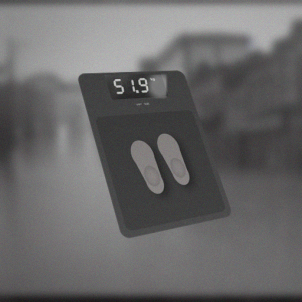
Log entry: 51.9 kg
